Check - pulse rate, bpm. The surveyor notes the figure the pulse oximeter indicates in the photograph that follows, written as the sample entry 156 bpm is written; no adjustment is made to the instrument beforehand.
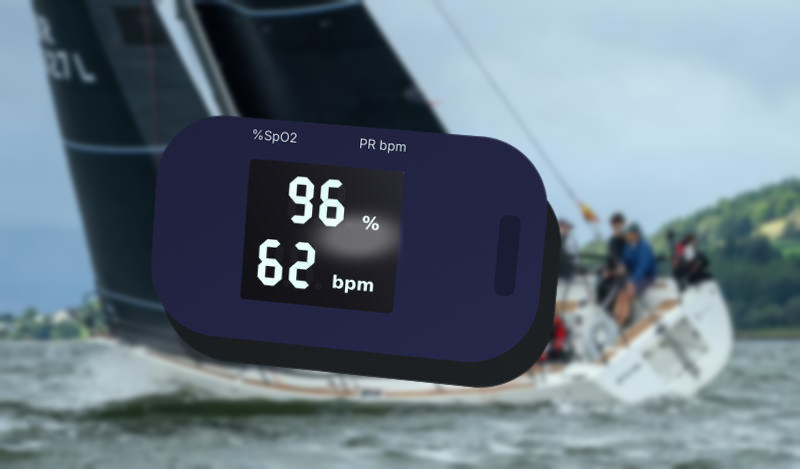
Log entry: 62 bpm
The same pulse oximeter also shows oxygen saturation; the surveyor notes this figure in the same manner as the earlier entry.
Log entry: 96 %
